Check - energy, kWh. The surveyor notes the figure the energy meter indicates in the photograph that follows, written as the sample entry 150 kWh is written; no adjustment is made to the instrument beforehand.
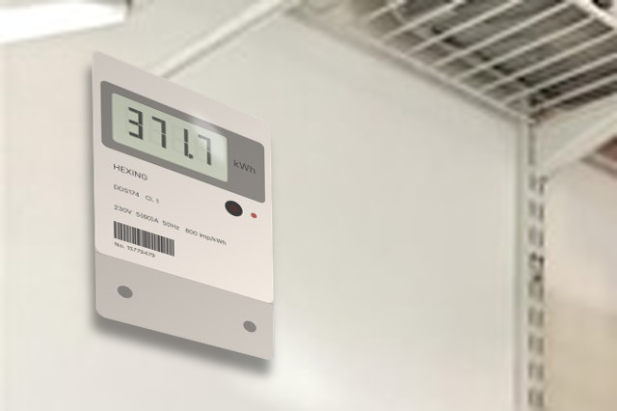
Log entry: 371.7 kWh
